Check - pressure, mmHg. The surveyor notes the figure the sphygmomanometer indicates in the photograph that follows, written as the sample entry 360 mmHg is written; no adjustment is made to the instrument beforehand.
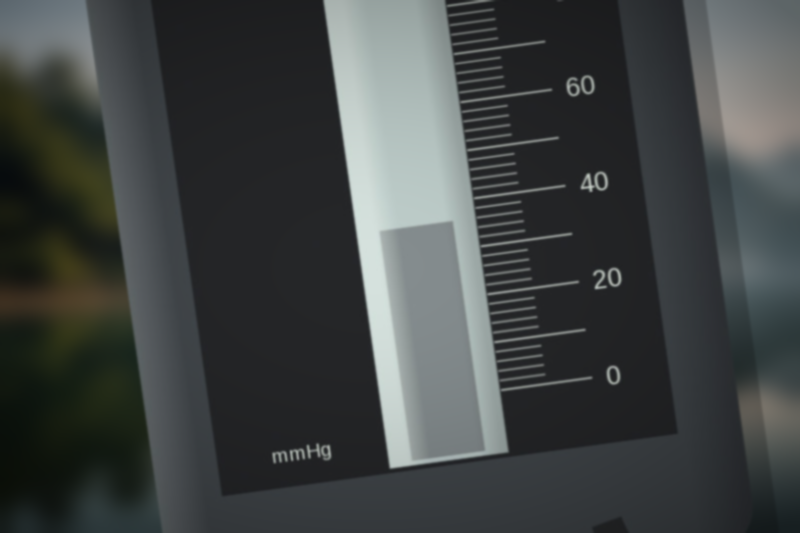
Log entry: 36 mmHg
